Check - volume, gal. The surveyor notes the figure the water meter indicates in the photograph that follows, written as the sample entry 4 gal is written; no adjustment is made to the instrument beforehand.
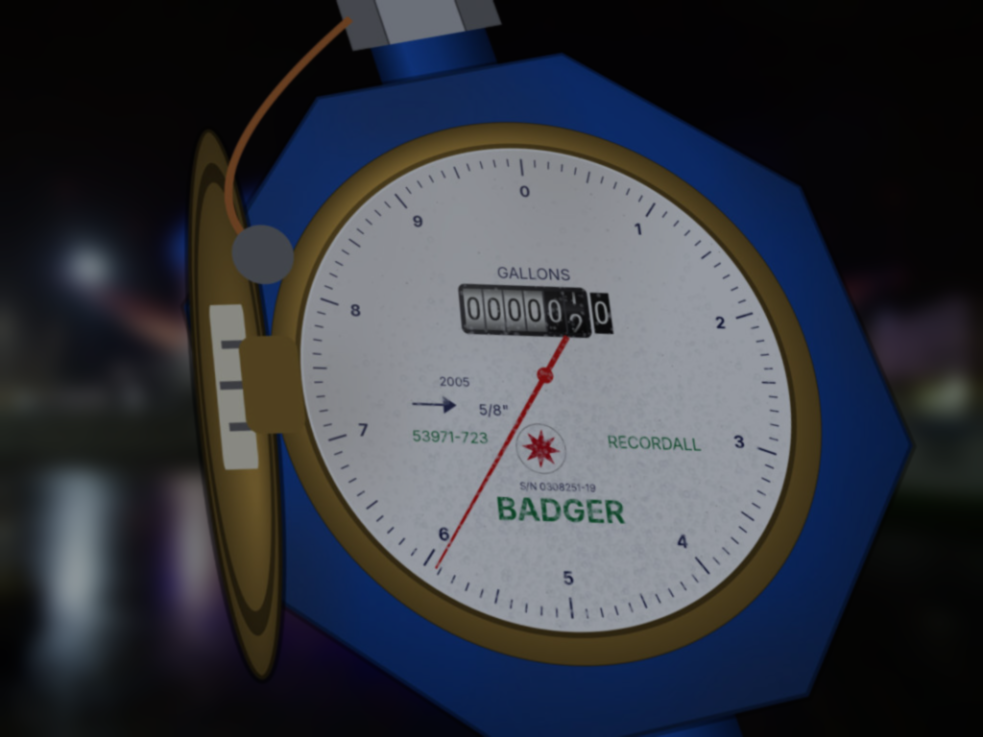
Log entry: 15.9 gal
